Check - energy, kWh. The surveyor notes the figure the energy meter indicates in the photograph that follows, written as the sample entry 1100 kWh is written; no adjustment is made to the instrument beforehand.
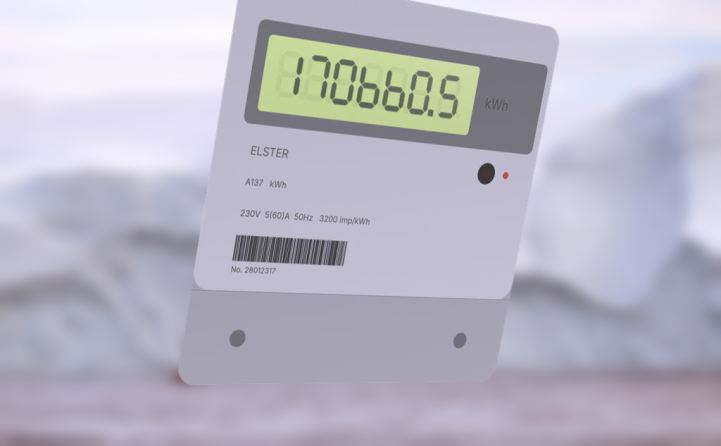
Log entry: 170660.5 kWh
